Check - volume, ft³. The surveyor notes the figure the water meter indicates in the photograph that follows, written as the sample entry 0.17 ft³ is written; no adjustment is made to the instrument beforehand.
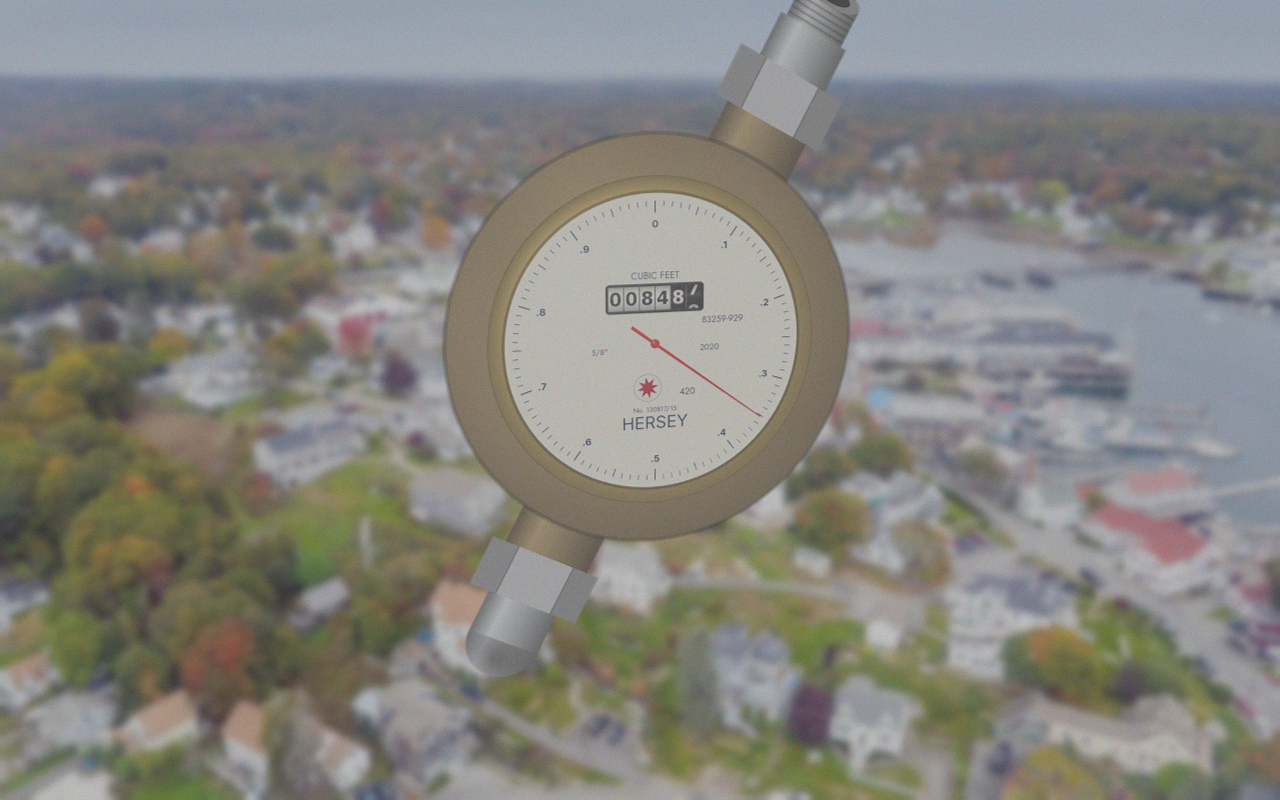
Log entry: 8487.35 ft³
